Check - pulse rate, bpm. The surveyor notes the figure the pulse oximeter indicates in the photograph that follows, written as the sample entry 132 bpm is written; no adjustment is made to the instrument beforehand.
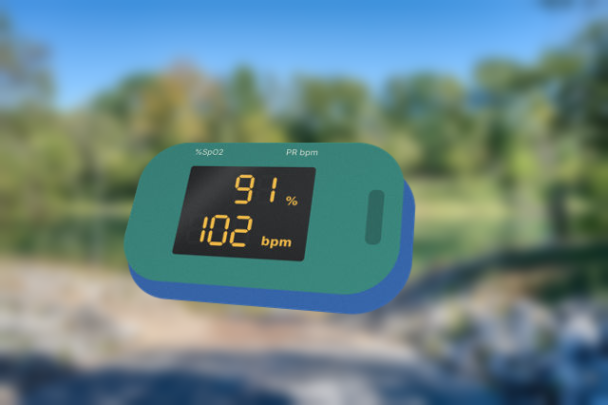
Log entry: 102 bpm
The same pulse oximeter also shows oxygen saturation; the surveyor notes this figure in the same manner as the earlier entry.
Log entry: 91 %
